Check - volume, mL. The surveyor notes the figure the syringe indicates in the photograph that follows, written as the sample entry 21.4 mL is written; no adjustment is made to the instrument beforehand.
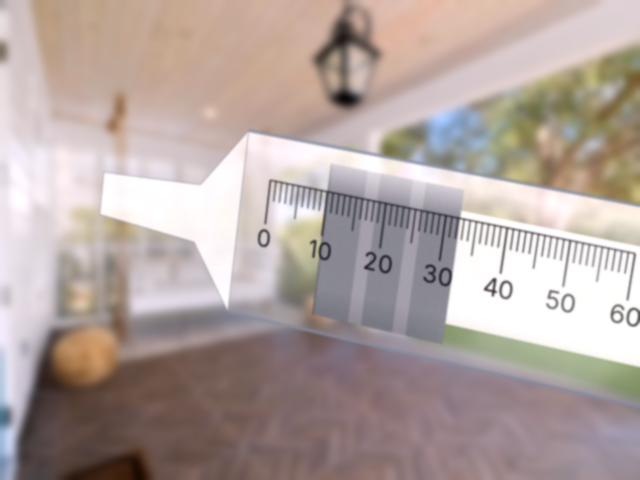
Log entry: 10 mL
